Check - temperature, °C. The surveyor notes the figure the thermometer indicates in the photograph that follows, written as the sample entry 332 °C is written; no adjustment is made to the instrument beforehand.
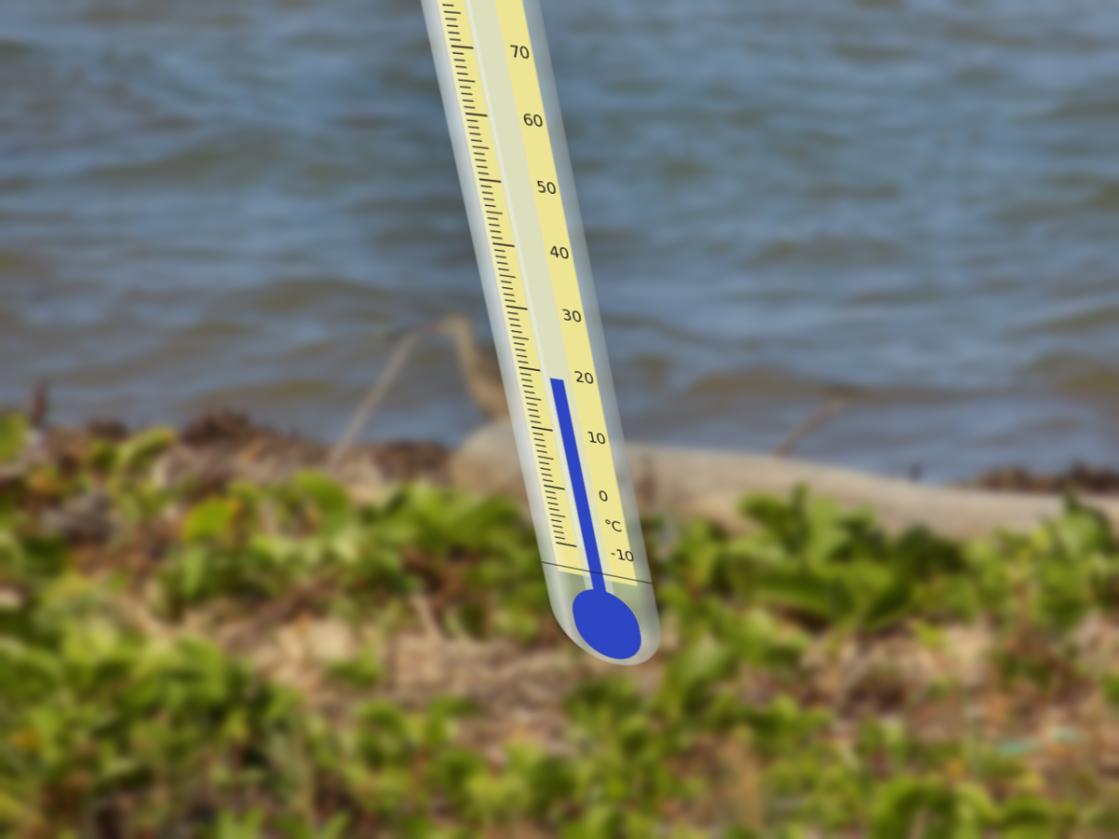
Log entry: 19 °C
